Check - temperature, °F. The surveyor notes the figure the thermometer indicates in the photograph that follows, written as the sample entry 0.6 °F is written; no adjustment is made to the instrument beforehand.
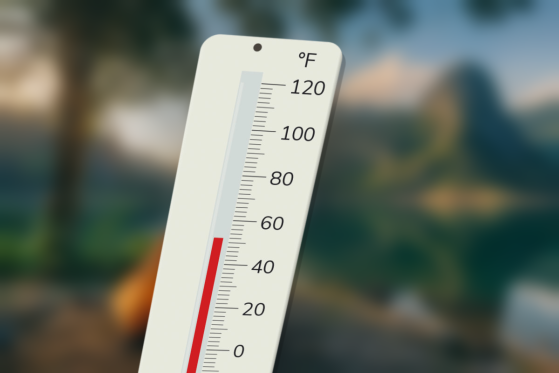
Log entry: 52 °F
